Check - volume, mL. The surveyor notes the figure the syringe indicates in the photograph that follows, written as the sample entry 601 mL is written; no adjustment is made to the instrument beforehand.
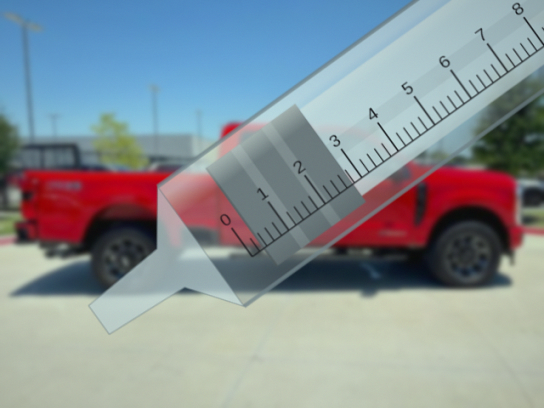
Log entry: 0.3 mL
